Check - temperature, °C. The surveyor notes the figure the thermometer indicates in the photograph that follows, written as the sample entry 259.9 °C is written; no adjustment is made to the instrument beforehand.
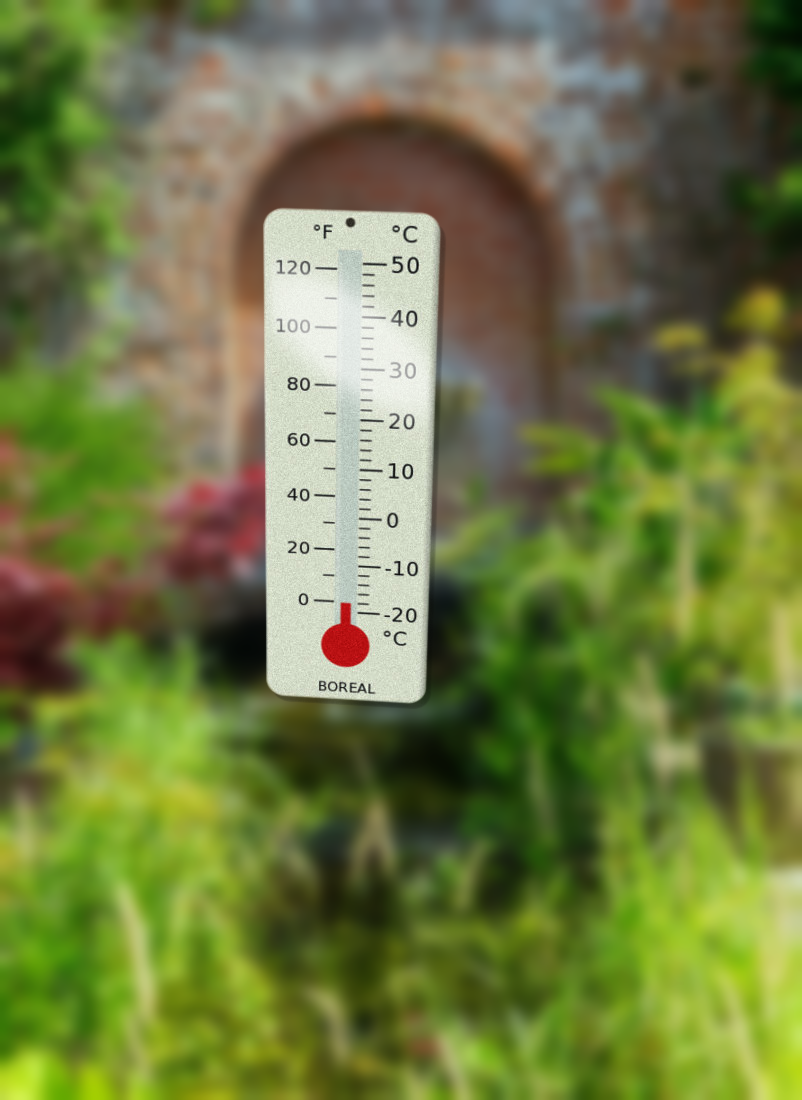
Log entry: -18 °C
